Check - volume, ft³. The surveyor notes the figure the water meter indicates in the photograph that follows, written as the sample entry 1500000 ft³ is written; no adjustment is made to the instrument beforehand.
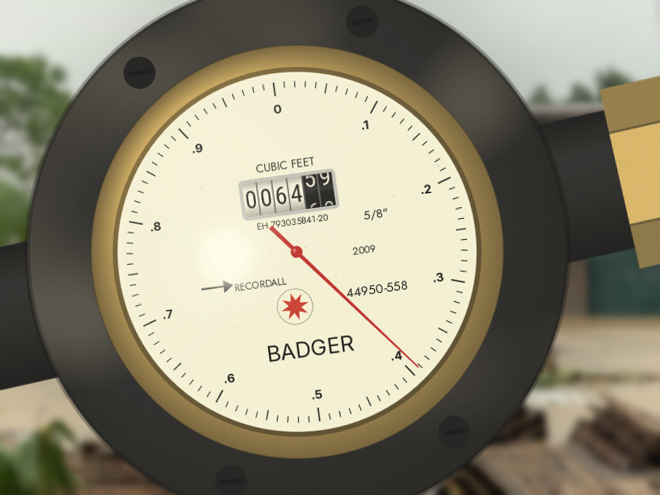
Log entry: 6459.39 ft³
